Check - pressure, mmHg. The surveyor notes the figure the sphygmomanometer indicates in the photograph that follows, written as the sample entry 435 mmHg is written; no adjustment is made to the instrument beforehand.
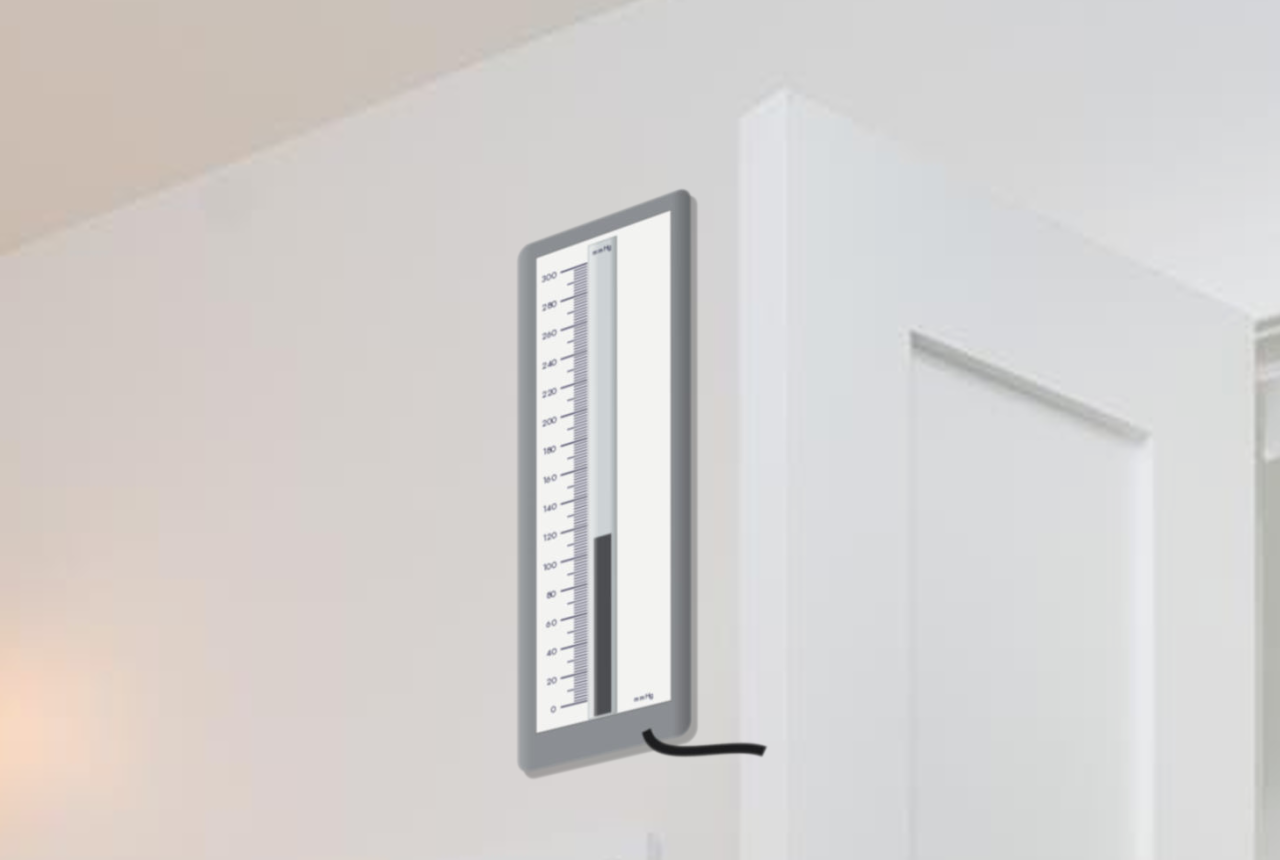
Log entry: 110 mmHg
